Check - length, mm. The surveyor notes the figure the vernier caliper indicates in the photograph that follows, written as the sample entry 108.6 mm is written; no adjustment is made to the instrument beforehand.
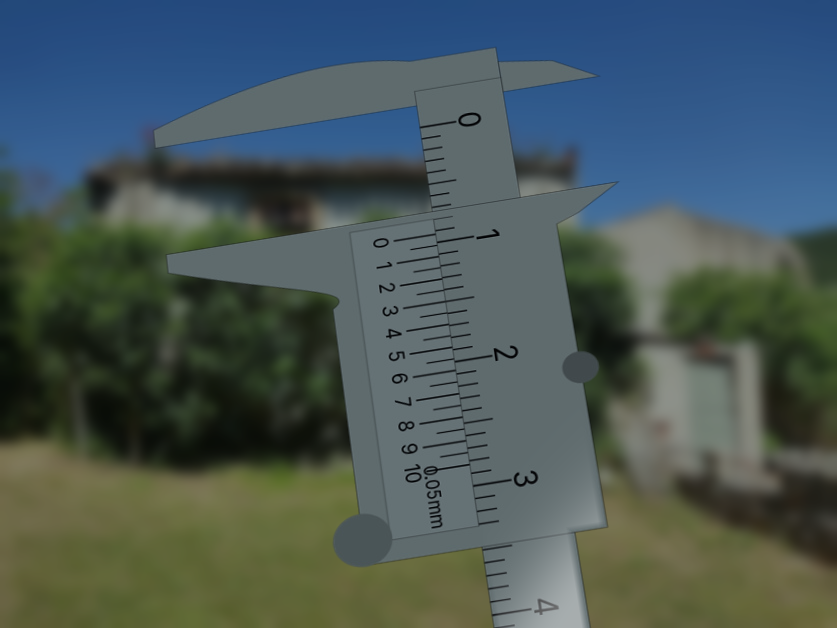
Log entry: 9.3 mm
